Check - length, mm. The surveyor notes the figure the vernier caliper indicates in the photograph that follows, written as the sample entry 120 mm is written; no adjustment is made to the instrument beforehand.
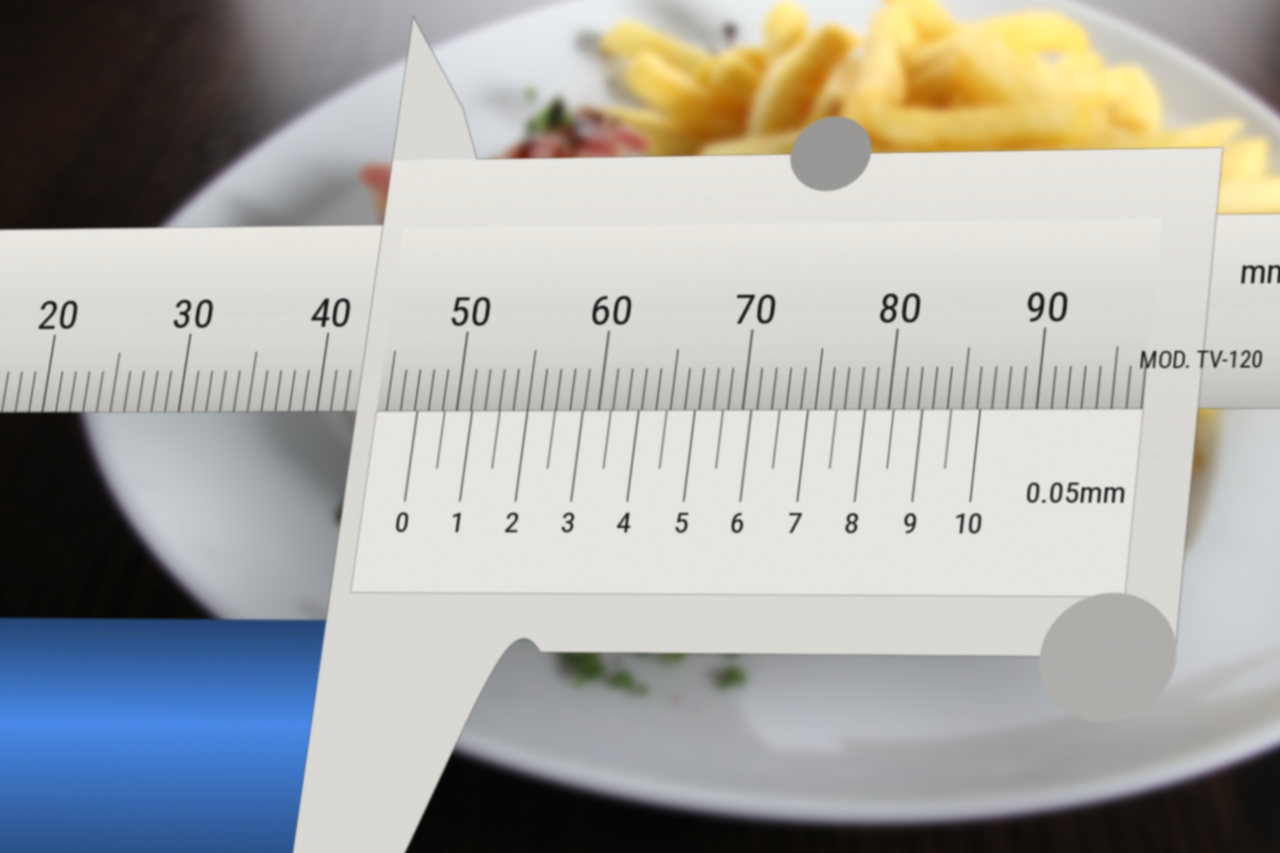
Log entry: 47.2 mm
